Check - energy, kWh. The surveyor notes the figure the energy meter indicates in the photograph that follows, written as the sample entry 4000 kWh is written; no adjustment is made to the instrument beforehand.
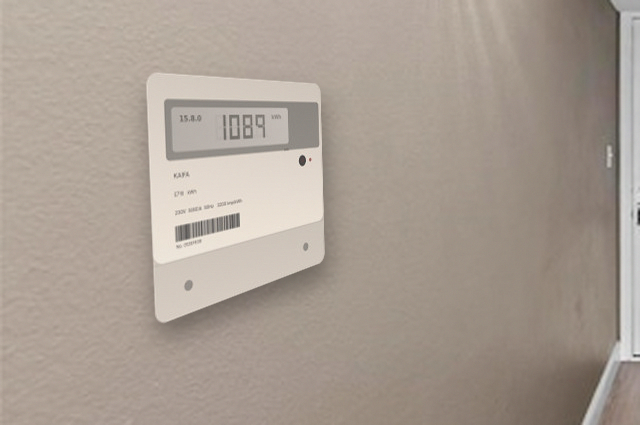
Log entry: 1089 kWh
